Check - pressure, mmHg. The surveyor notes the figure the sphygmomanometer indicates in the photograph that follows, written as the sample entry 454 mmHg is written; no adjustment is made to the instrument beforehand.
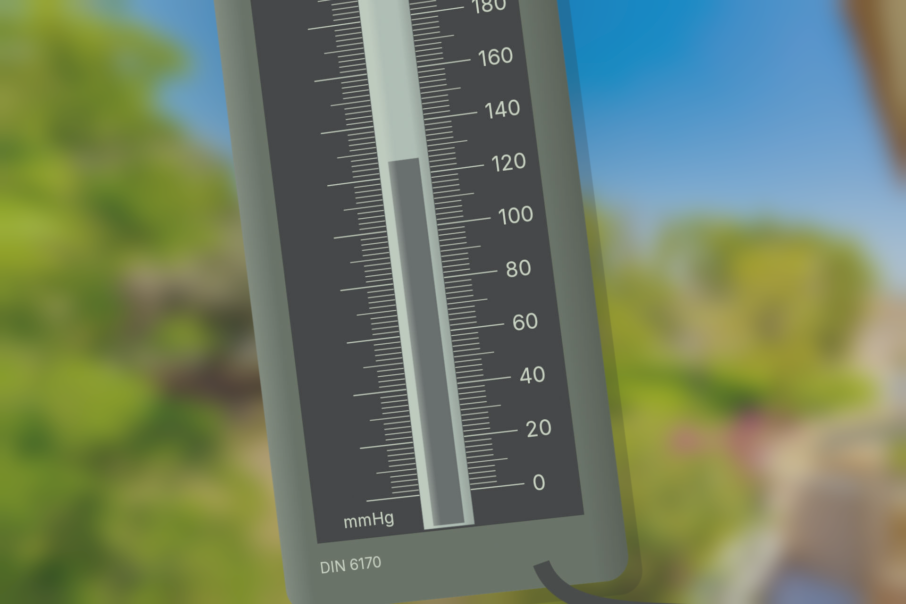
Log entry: 126 mmHg
